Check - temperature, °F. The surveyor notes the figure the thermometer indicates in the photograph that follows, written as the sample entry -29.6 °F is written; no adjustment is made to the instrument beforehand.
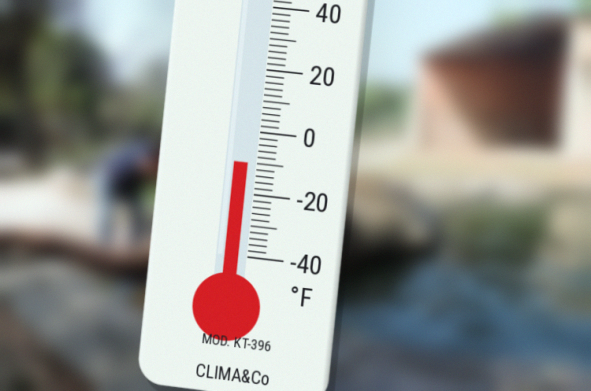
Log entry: -10 °F
